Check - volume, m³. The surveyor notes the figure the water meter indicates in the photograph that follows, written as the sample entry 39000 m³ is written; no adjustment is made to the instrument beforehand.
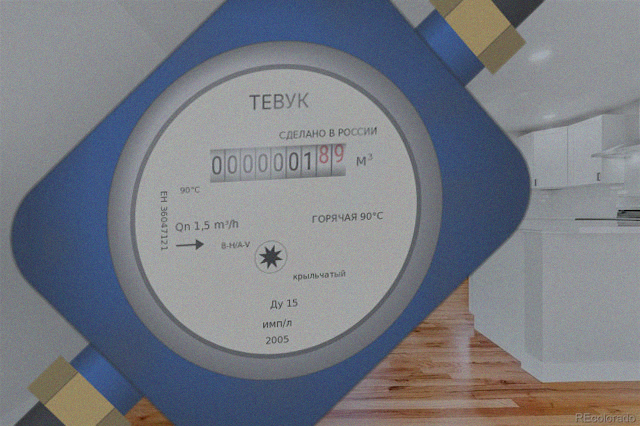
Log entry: 1.89 m³
